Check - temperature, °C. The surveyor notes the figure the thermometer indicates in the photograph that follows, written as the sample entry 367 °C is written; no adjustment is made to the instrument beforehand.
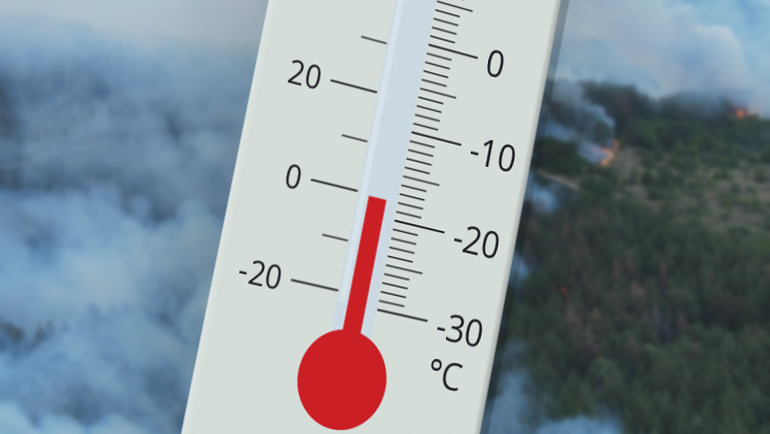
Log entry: -18 °C
